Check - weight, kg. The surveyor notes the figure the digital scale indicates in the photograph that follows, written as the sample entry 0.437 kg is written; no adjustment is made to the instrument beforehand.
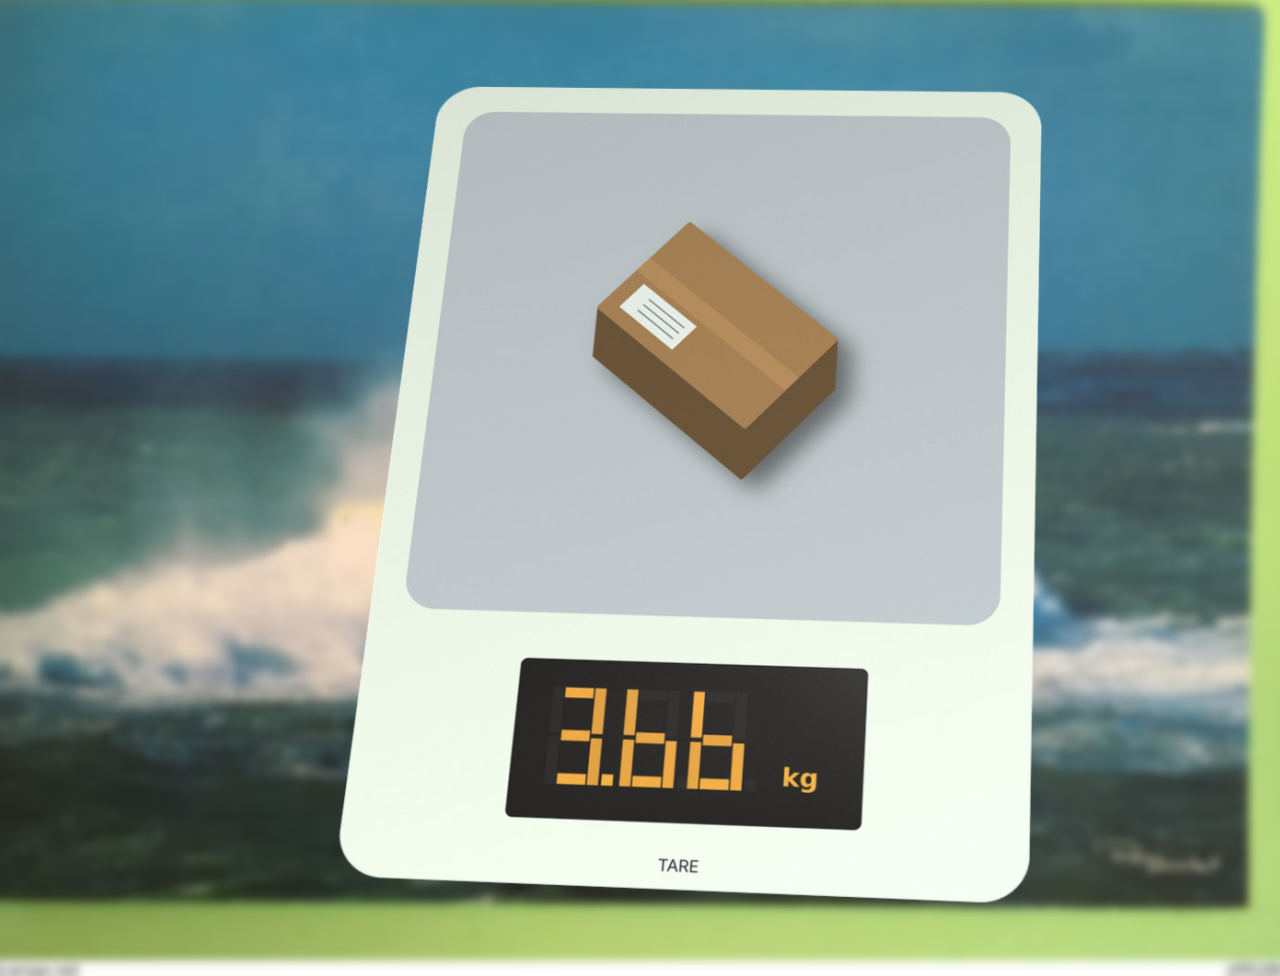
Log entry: 3.66 kg
